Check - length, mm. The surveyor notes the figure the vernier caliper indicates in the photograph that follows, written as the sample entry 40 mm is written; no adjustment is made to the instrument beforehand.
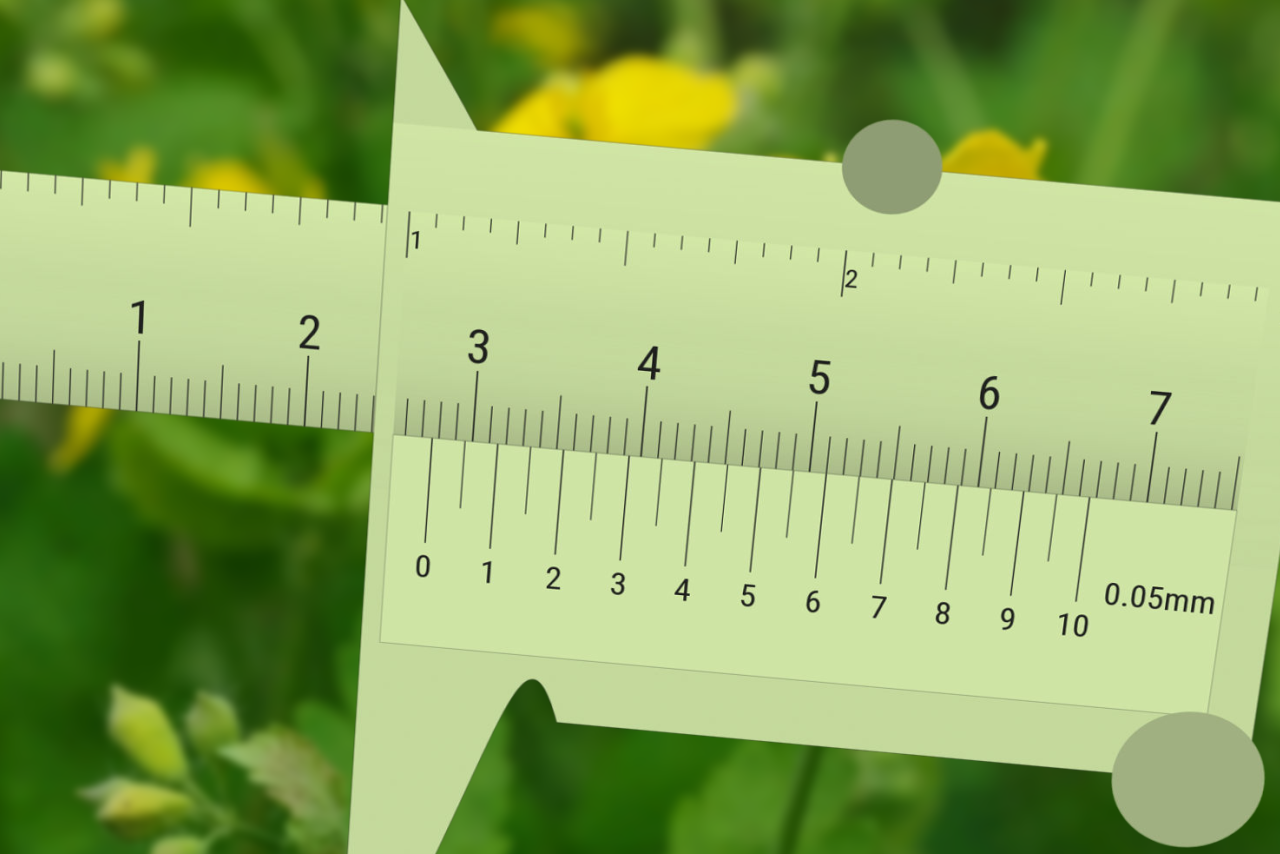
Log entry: 27.6 mm
